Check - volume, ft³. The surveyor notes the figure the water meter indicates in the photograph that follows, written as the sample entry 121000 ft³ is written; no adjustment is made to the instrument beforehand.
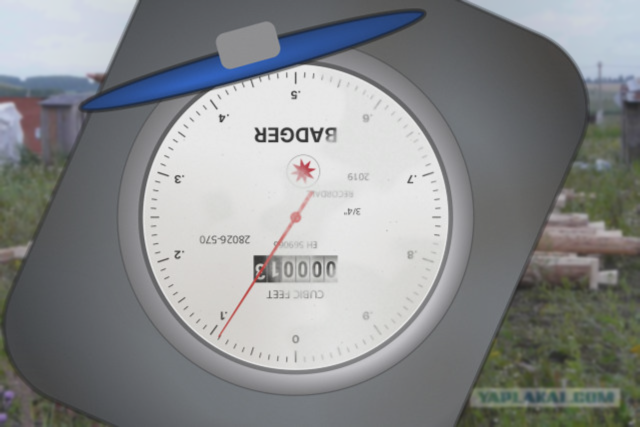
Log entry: 13.09 ft³
